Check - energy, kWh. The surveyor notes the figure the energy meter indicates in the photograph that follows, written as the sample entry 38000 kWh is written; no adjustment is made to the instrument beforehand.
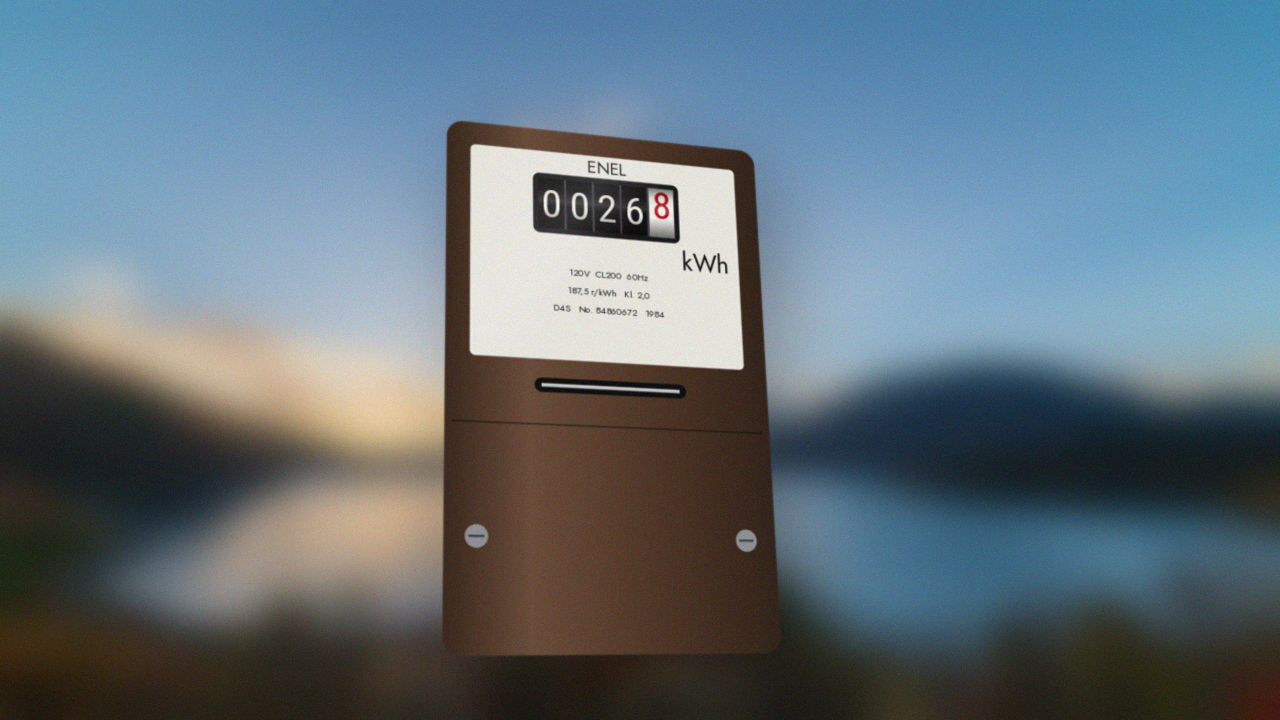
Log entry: 26.8 kWh
